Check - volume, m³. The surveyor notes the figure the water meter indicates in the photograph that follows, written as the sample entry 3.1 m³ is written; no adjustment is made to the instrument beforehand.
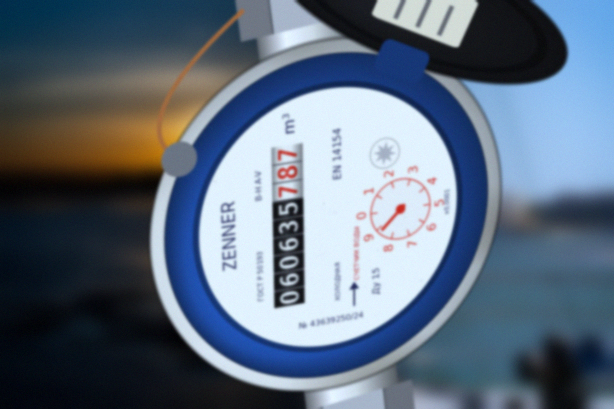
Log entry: 60635.7878 m³
